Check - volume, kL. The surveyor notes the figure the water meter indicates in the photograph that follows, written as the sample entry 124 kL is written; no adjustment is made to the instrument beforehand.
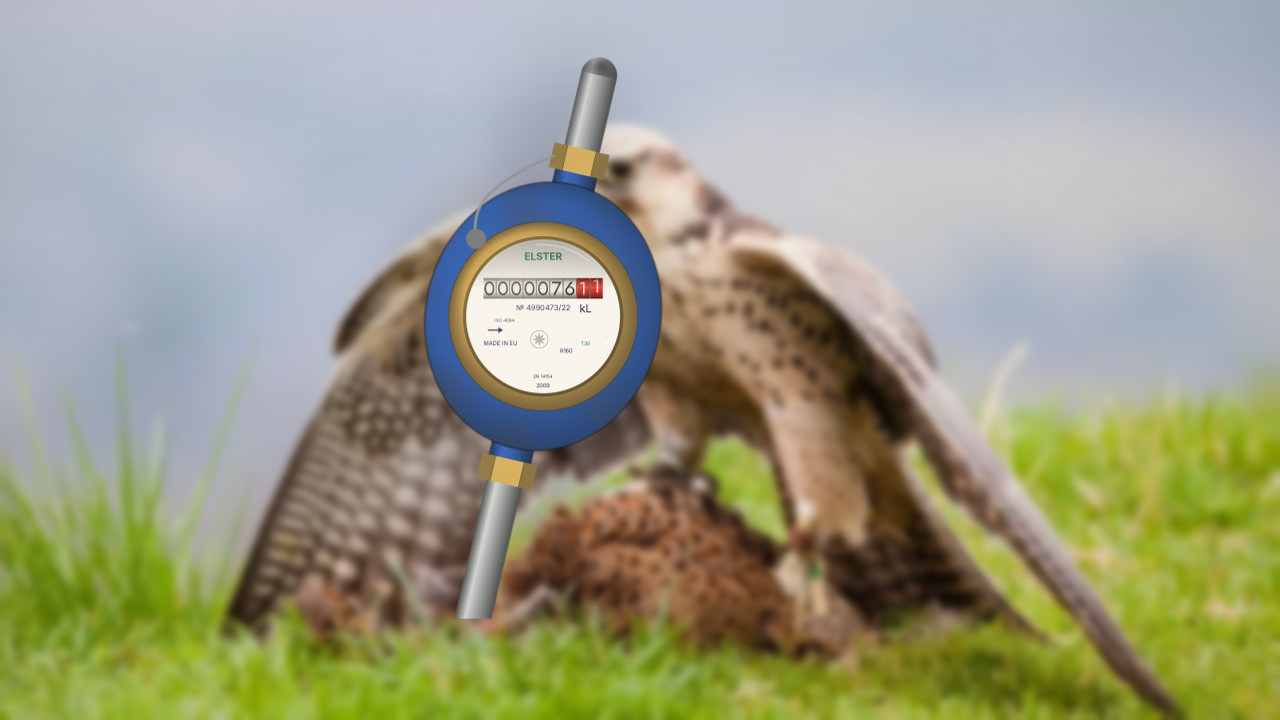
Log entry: 76.11 kL
